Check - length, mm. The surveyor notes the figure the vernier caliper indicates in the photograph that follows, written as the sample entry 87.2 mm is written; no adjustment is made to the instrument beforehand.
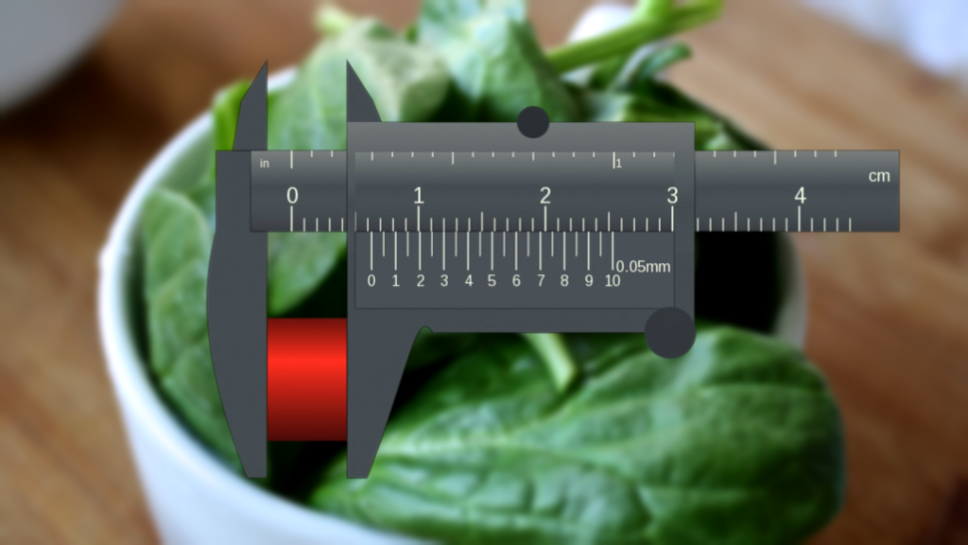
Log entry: 6.3 mm
